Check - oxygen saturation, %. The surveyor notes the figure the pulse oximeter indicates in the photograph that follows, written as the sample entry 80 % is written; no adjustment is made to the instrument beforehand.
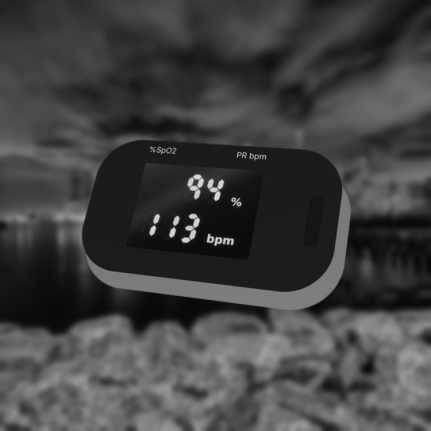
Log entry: 94 %
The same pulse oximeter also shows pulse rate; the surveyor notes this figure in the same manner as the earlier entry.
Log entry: 113 bpm
